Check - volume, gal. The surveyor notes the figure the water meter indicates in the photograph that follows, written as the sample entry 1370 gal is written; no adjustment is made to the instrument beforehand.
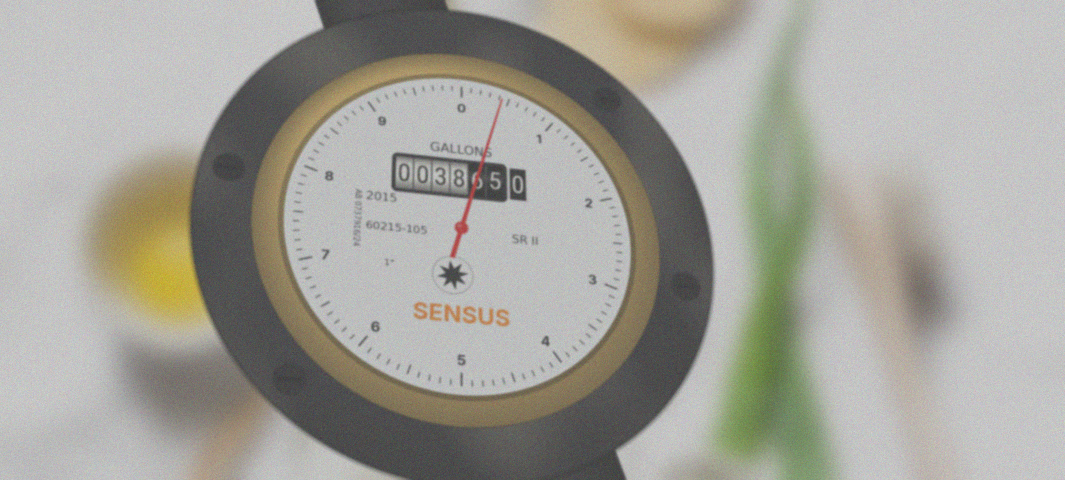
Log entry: 38650.4 gal
